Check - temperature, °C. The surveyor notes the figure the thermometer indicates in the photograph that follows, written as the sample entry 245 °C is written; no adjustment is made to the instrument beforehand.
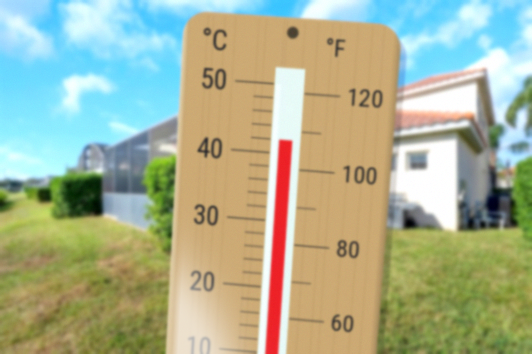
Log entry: 42 °C
